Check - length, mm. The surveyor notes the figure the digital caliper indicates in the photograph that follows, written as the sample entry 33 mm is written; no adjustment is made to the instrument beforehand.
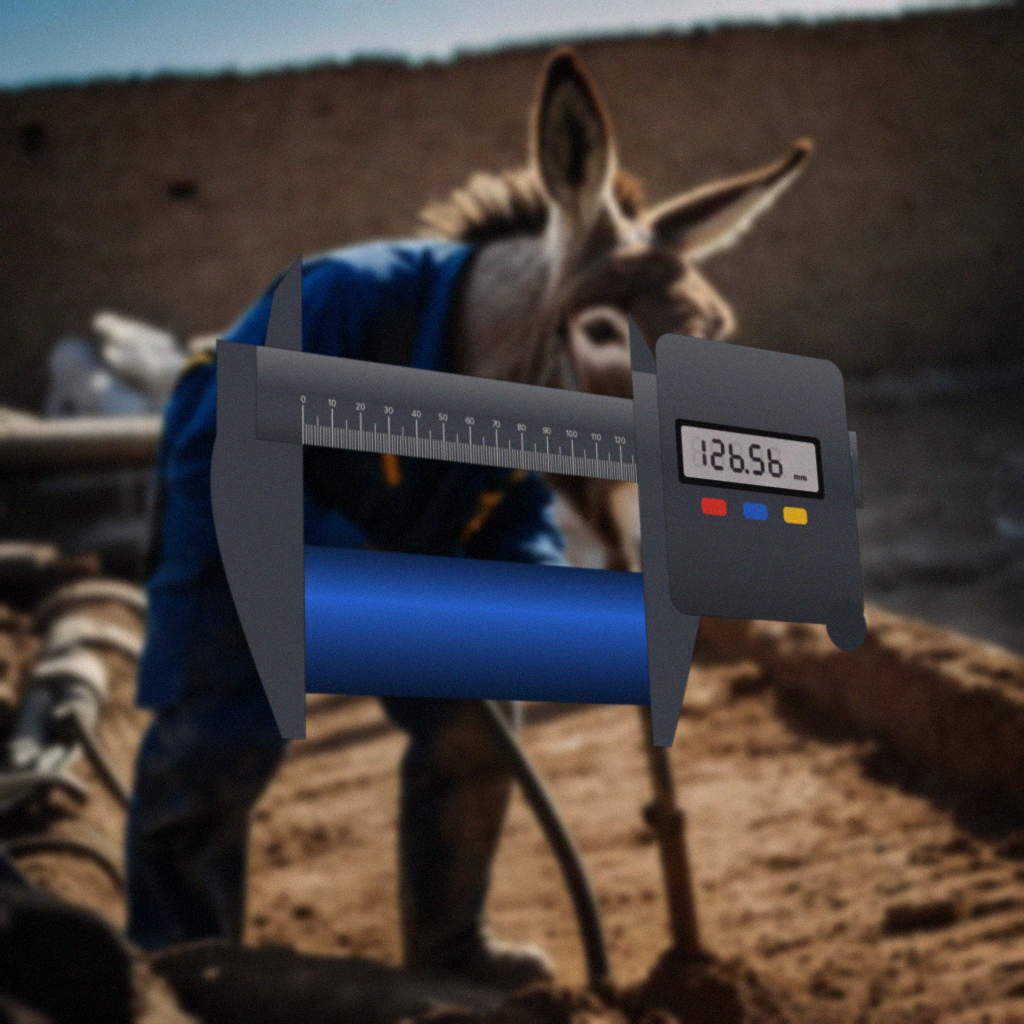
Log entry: 126.56 mm
